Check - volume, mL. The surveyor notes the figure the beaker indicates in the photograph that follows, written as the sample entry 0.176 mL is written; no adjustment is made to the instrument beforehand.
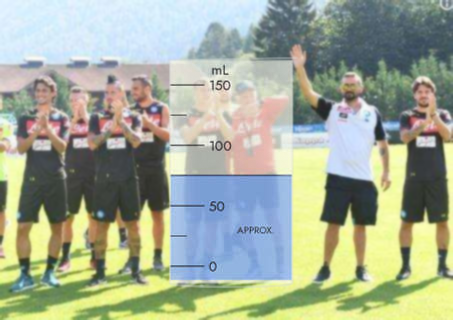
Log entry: 75 mL
